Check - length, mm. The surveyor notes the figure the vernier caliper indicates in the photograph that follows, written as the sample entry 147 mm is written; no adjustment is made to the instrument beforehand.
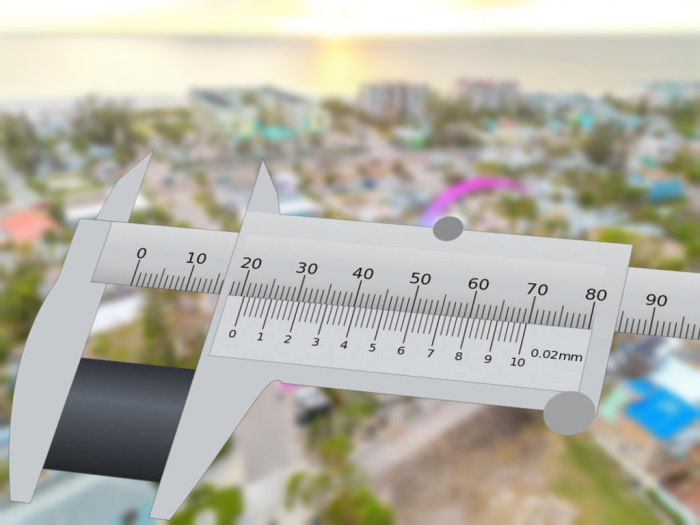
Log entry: 20.6 mm
